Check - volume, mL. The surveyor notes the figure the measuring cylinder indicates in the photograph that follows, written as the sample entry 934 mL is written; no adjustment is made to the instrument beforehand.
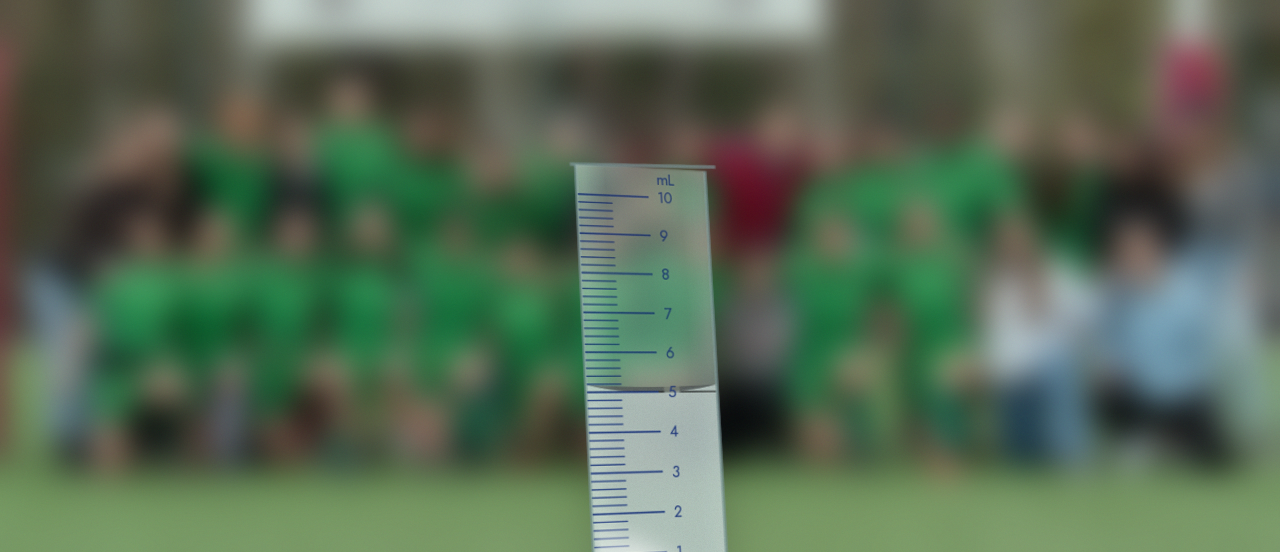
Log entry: 5 mL
